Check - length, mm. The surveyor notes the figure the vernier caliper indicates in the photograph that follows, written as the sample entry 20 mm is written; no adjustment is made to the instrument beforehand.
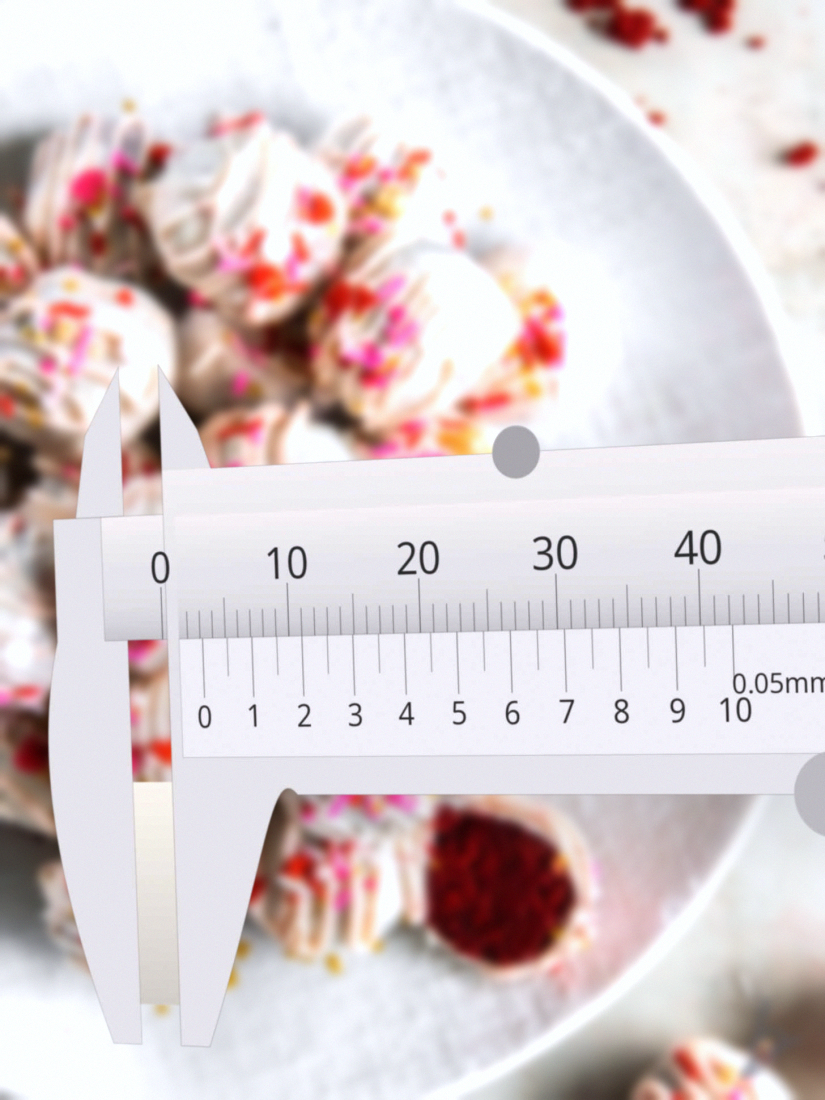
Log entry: 3.2 mm
